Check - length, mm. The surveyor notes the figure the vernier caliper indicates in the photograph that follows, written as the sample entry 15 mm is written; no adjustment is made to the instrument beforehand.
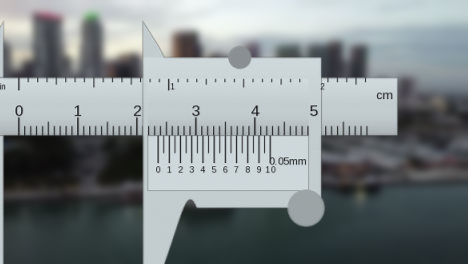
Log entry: 23.6 mm
